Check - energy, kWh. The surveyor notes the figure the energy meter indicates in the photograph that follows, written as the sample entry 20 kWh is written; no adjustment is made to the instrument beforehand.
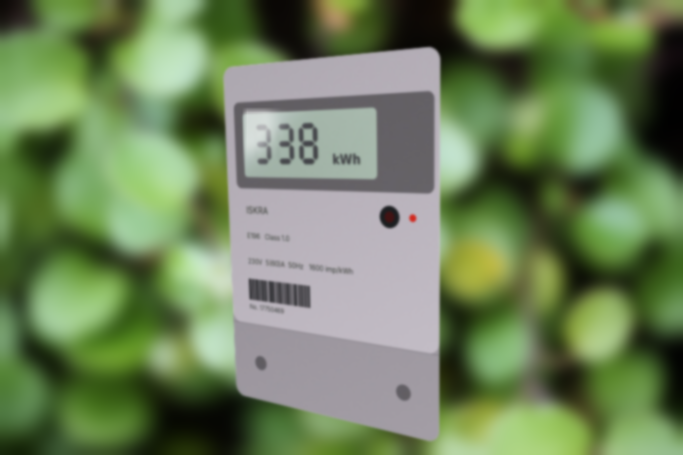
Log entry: 338 kWh
